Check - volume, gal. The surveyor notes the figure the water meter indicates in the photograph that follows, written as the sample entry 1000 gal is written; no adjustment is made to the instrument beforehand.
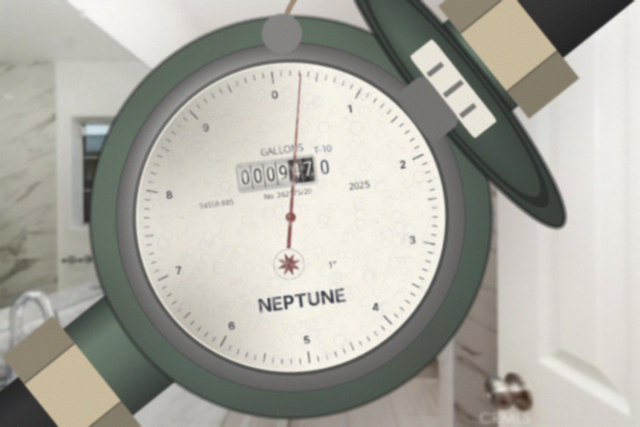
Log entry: 9470.3 gal
